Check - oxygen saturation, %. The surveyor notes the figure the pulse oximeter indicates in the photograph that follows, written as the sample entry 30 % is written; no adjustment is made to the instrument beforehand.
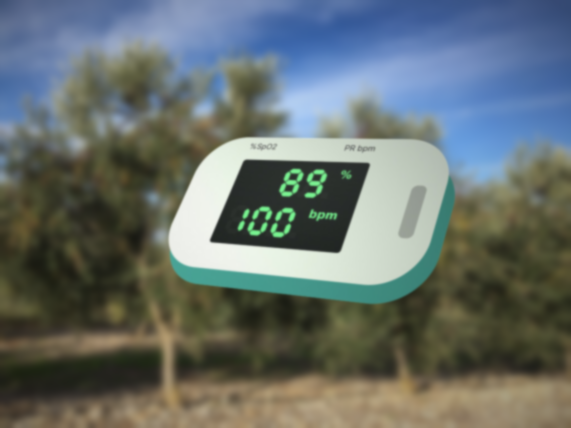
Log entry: 89 %
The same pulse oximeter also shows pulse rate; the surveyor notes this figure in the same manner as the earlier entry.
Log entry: 100 bpm
